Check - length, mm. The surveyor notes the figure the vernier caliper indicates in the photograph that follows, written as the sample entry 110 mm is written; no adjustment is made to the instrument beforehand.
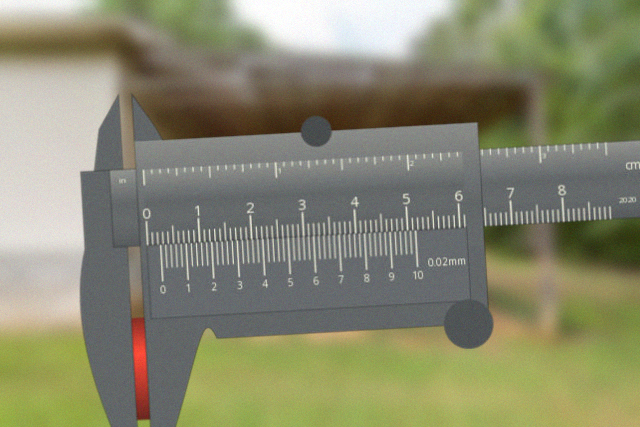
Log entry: 2.5 mm
